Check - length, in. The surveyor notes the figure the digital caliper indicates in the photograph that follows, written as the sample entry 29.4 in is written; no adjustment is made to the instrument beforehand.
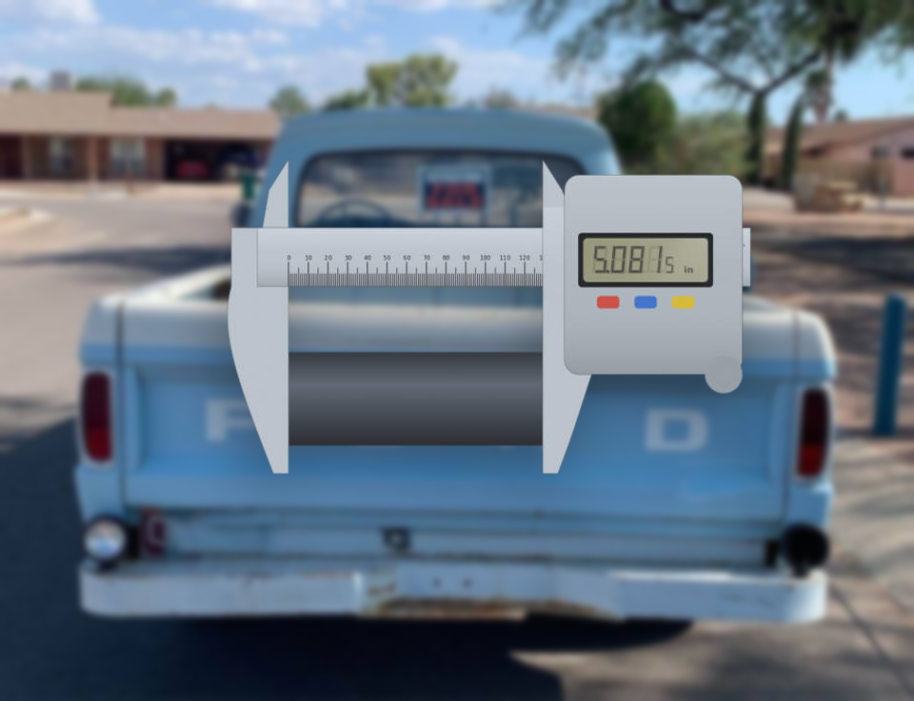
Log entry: 5.0815 in
